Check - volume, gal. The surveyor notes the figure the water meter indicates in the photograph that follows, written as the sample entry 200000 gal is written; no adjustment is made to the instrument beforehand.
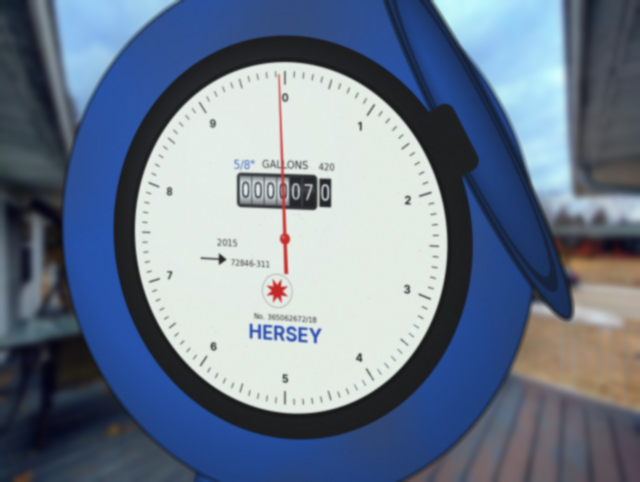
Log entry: 69.9 gal
